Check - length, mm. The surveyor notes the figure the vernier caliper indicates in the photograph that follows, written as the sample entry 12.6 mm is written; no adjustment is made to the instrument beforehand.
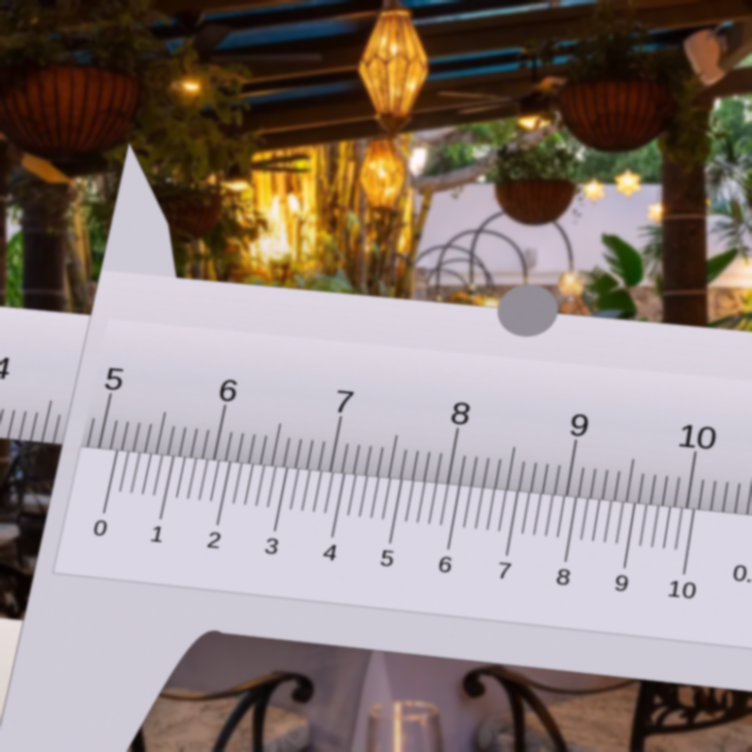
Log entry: 51.6 mm
